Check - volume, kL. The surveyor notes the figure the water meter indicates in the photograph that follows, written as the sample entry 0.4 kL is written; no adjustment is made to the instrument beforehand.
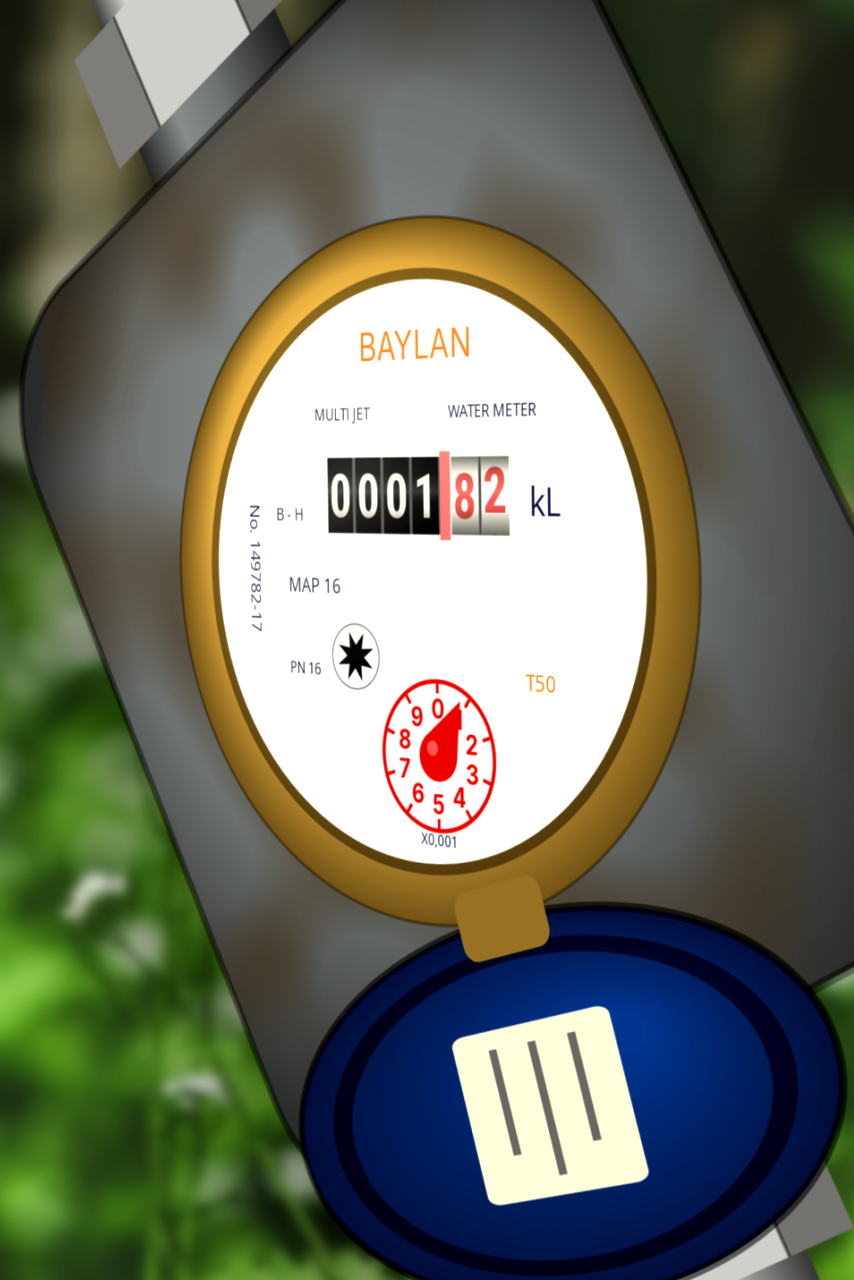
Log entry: 1.820 kL
